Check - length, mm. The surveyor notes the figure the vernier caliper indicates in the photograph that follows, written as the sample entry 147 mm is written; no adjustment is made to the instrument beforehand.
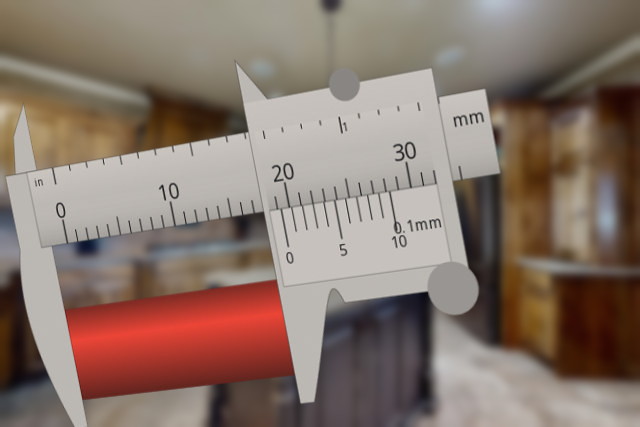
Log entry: 19.3 mm
